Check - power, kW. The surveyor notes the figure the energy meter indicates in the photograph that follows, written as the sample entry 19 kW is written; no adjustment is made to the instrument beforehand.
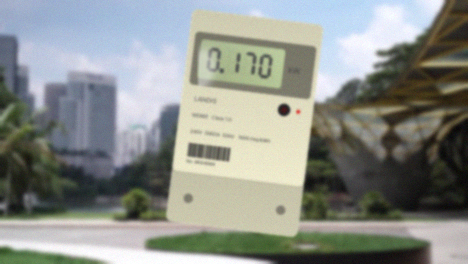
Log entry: 0.170 kW
